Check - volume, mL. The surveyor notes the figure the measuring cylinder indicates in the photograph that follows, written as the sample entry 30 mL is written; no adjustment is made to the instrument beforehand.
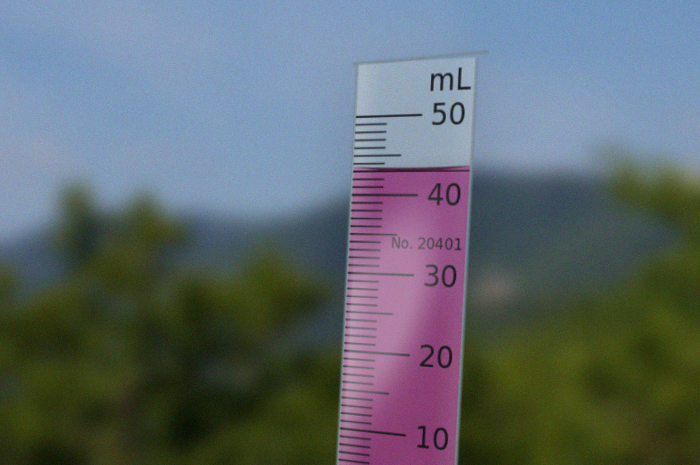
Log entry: 43 mL
